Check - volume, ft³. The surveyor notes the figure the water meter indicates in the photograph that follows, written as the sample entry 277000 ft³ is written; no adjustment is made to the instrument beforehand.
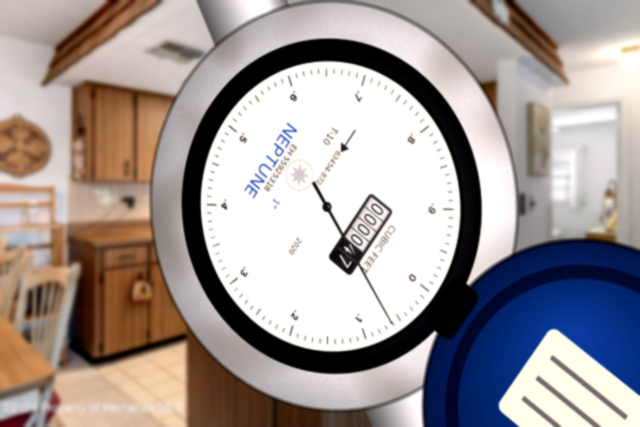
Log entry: 47.06 ft³
